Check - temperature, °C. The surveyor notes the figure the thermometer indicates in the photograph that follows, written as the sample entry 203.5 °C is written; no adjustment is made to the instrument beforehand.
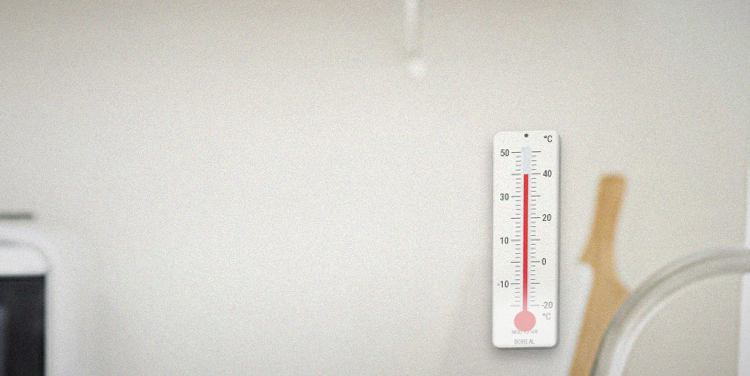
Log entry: 40 °C
